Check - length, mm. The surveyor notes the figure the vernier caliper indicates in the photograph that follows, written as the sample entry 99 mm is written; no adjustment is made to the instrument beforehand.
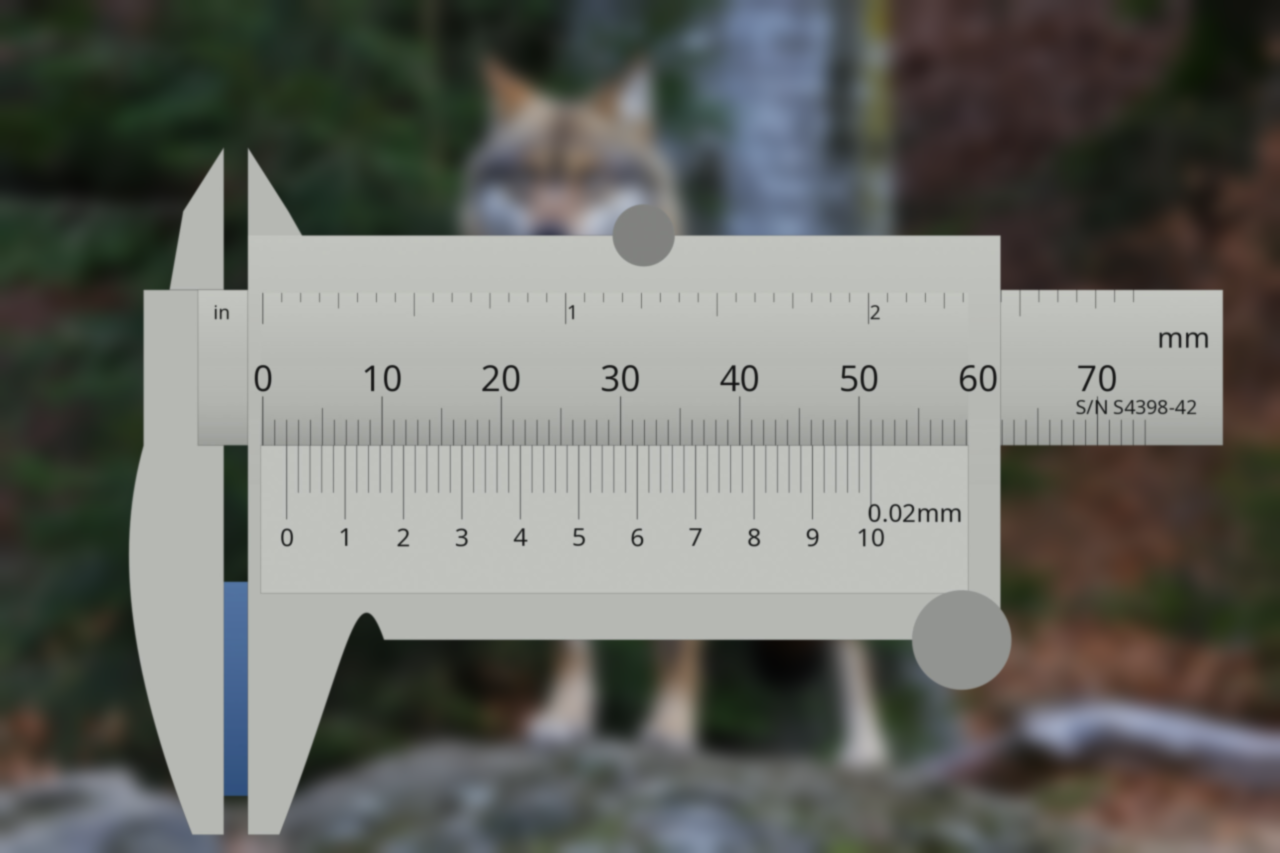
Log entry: 2.0 mm
